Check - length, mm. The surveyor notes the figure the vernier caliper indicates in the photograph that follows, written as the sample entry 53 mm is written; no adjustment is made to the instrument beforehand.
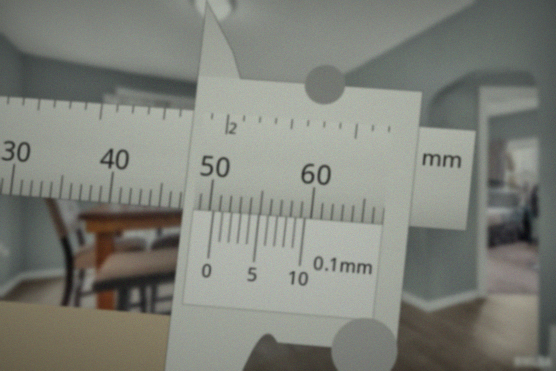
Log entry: 50.4 mm
